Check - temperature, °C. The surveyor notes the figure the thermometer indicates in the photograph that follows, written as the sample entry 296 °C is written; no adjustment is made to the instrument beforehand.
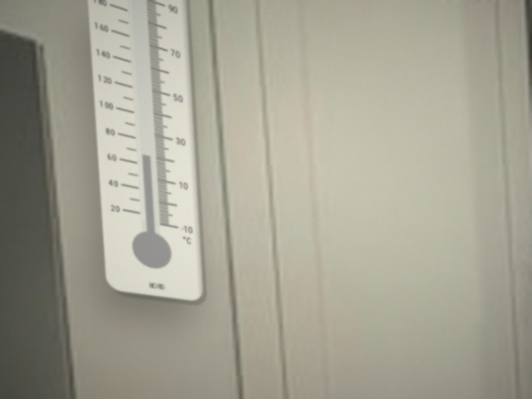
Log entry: 20 °C
